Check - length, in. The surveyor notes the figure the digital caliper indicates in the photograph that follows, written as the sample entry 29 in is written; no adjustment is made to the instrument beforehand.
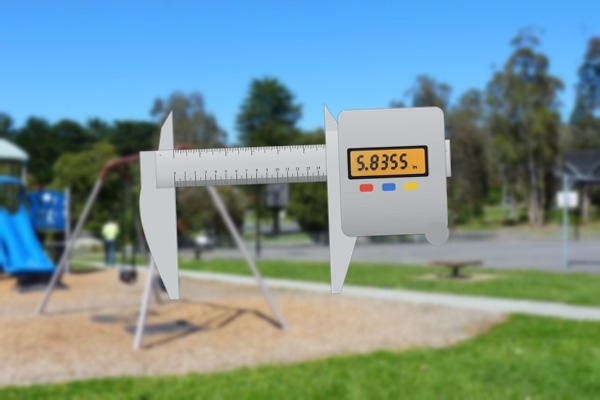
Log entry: 5.8355 in
